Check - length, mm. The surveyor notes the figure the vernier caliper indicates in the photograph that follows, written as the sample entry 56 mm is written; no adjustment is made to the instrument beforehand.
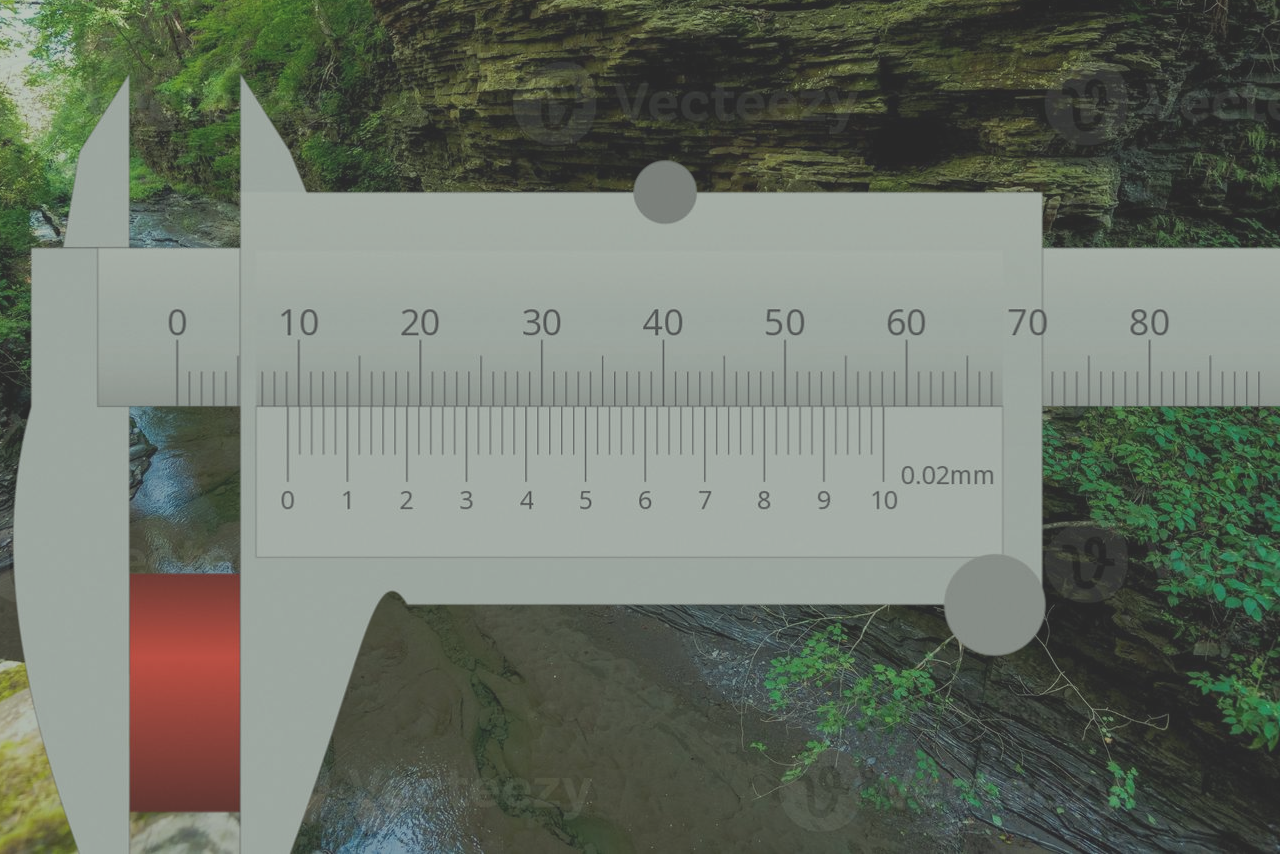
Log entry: 9.1 mm
